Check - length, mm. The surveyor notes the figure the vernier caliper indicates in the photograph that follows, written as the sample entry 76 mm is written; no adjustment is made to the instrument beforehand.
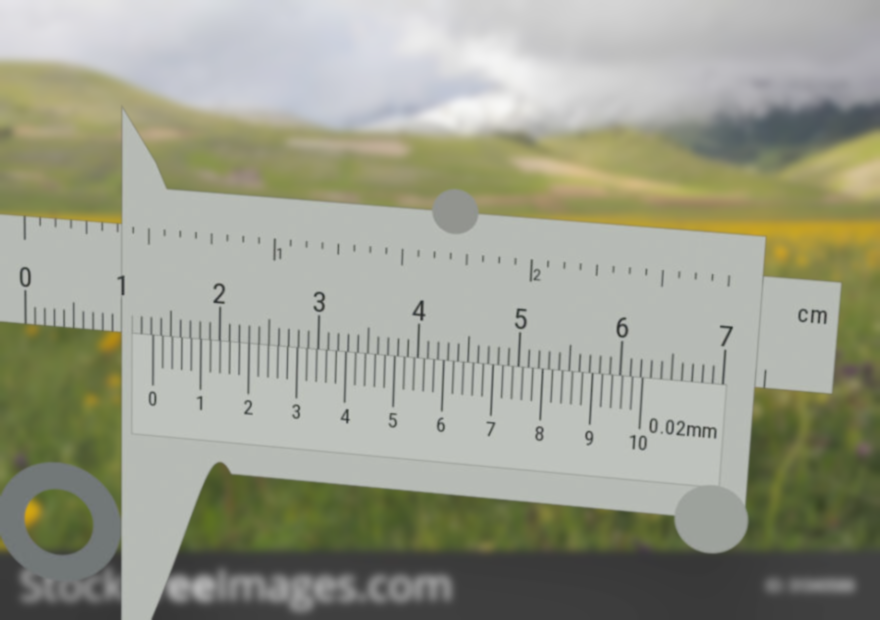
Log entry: 13.2 mm
